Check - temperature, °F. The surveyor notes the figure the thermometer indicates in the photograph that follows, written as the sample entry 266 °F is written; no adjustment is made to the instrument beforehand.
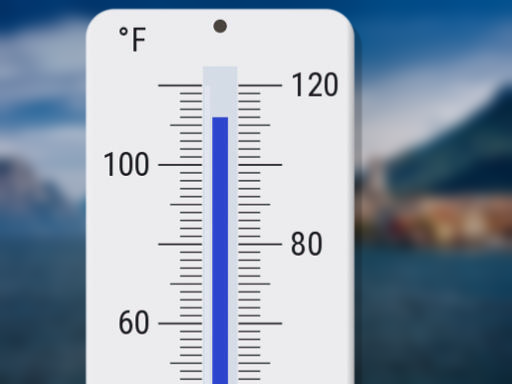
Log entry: 112 °F
